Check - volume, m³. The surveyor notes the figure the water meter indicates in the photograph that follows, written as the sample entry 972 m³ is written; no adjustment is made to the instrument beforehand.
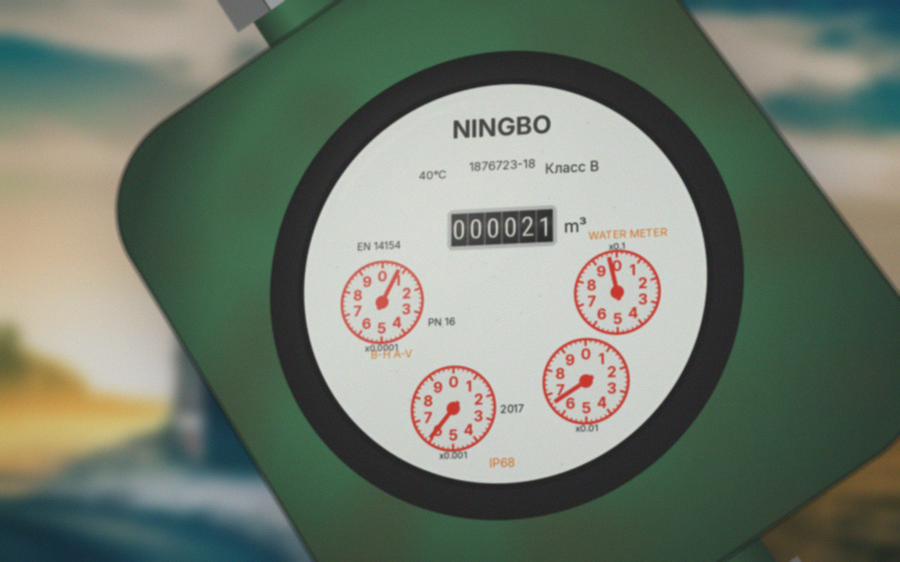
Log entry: 20.9660 m³
